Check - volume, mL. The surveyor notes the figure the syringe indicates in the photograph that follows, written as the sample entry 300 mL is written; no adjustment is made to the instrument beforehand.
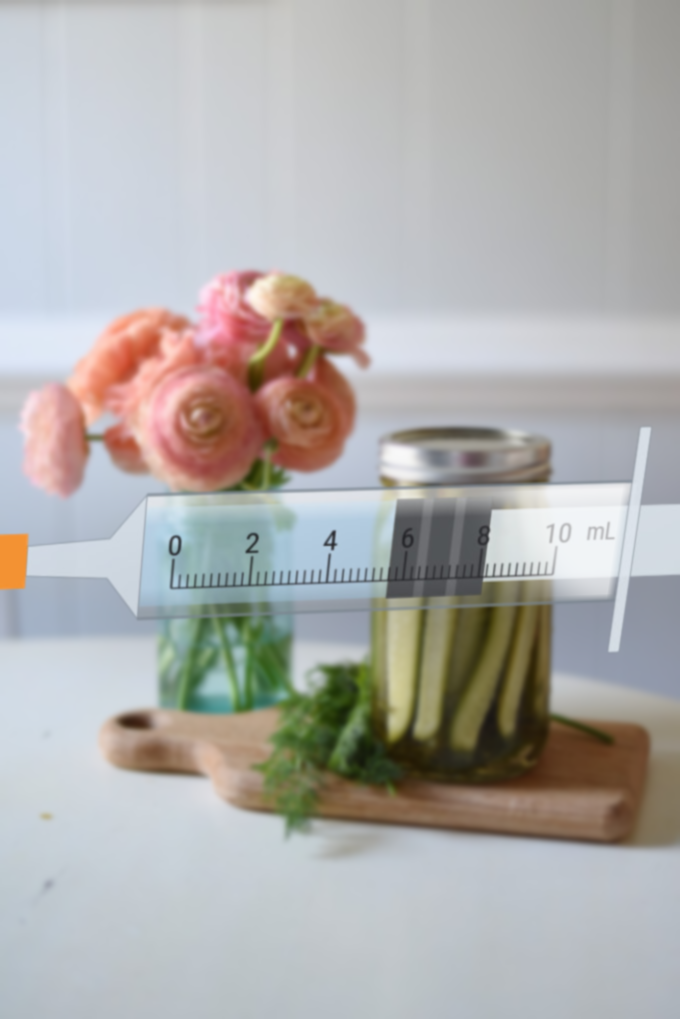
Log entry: 5.6 mL
